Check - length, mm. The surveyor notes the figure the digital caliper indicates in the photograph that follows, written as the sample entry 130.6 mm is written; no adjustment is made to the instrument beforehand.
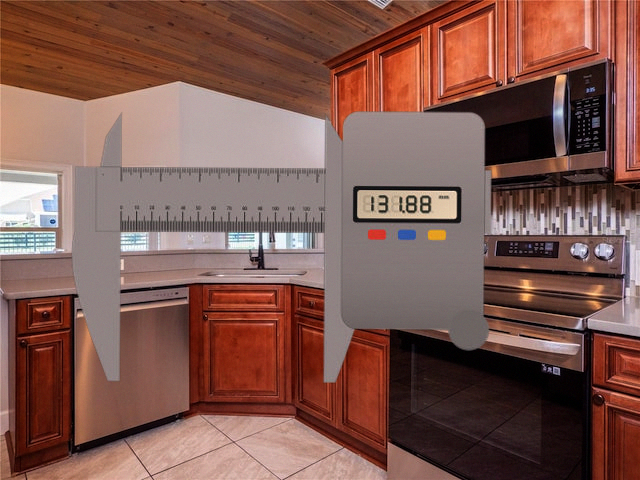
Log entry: 131.88 mm
